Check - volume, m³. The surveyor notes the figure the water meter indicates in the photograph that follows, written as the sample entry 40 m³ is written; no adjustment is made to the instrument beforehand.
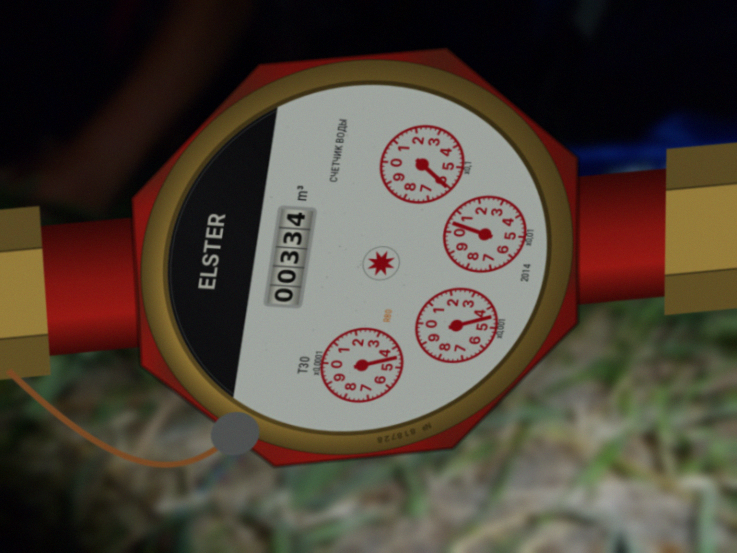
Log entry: 334.6044 m³
